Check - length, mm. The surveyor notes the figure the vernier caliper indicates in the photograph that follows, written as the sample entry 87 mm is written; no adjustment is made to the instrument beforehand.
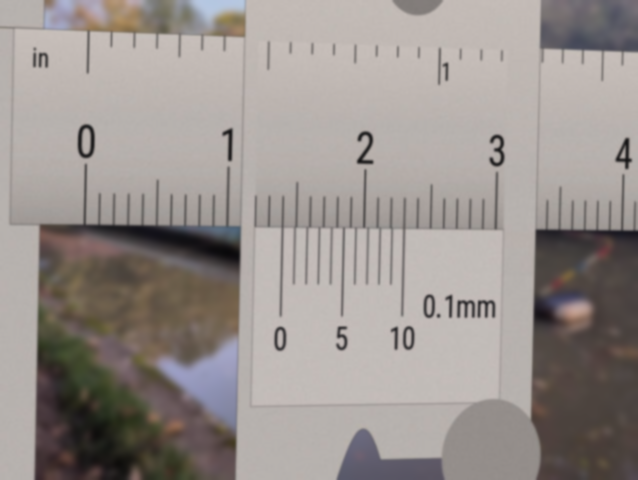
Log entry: 14.0 mm
